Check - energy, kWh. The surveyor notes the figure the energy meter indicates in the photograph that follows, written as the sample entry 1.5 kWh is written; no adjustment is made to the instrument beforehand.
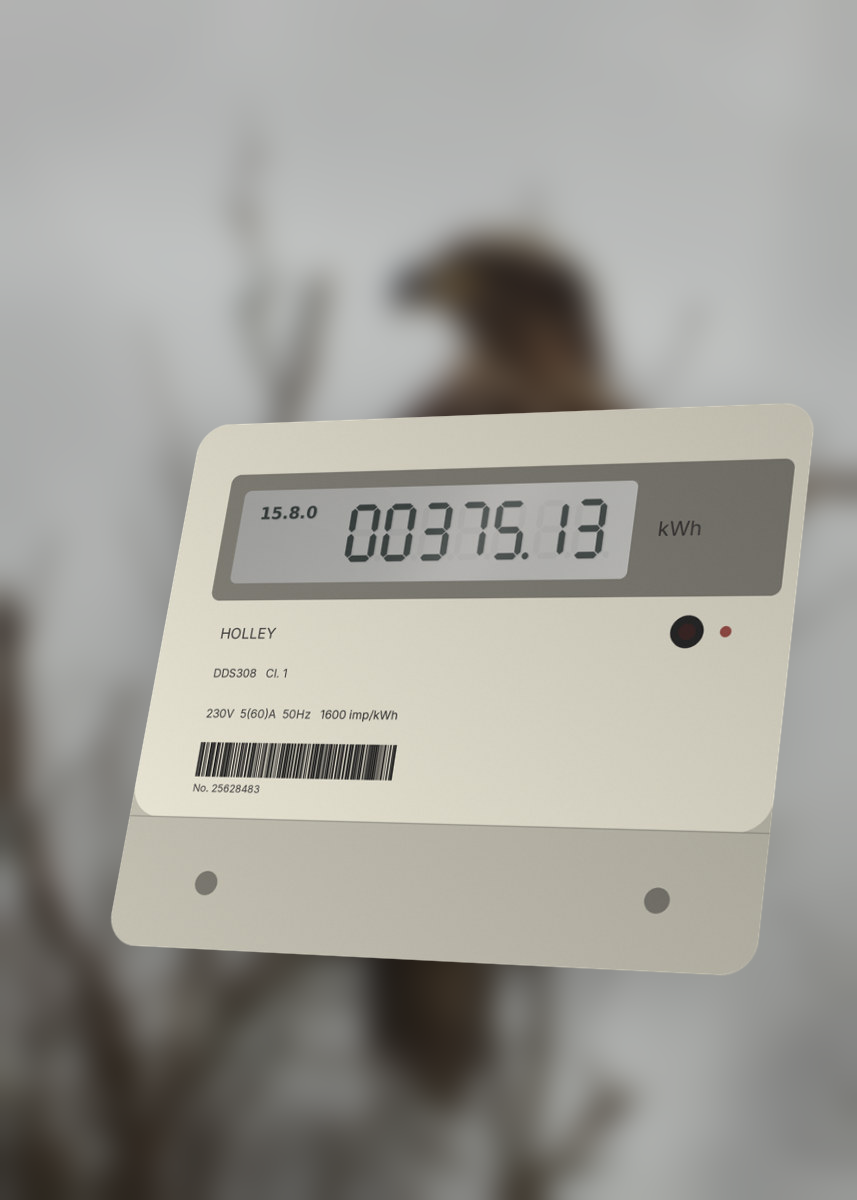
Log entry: 375.13 kWh
